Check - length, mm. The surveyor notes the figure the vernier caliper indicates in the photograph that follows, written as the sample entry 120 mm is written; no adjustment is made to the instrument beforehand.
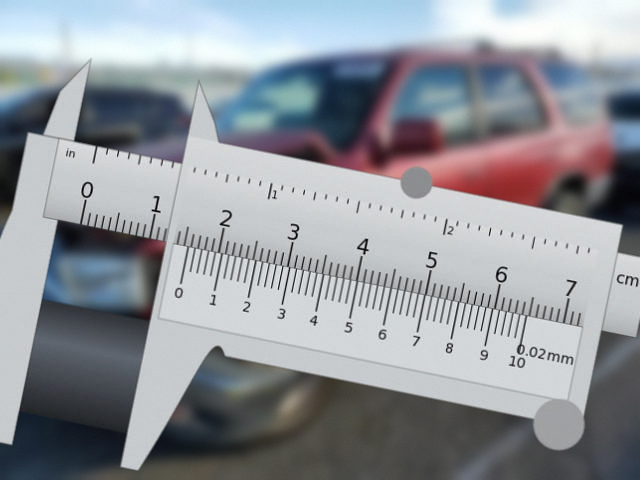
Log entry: 15.6 mm
